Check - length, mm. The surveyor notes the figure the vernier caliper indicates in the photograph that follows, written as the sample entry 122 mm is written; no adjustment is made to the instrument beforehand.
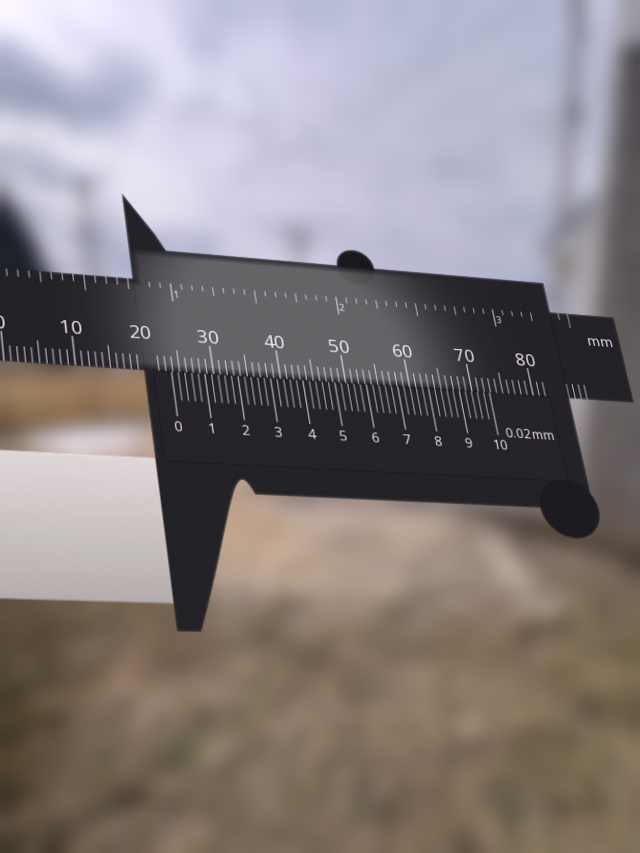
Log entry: 23.8 mm
